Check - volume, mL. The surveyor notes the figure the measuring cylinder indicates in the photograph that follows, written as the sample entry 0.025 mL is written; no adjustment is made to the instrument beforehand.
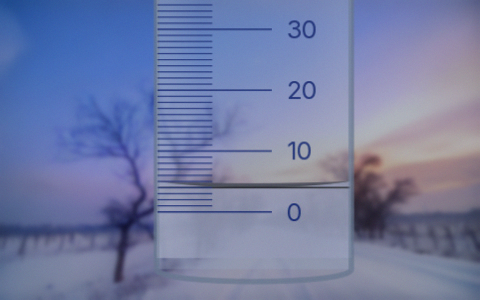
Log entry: 4 mL
